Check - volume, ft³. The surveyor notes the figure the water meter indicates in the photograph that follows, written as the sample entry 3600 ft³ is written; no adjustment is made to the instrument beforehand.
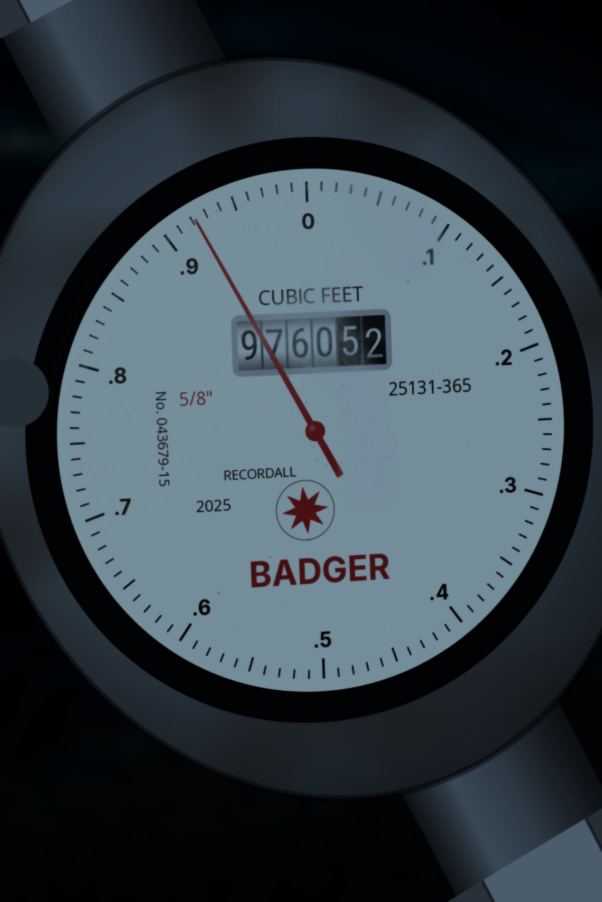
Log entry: 976051.92 ft³
